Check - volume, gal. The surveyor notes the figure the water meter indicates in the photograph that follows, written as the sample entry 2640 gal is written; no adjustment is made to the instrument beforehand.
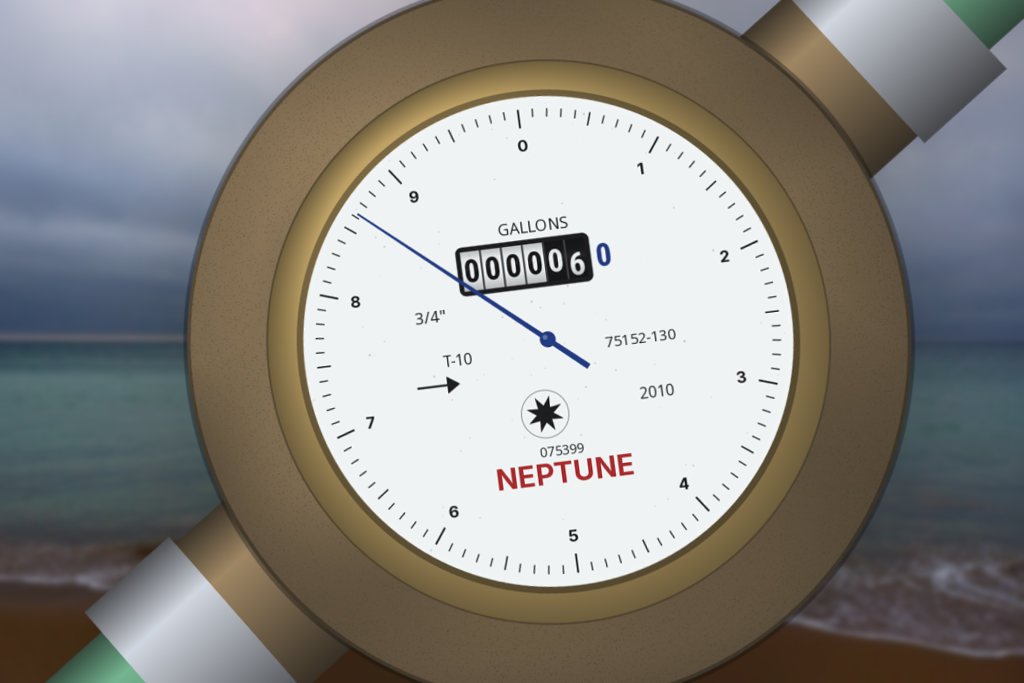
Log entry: 58.6 gal
